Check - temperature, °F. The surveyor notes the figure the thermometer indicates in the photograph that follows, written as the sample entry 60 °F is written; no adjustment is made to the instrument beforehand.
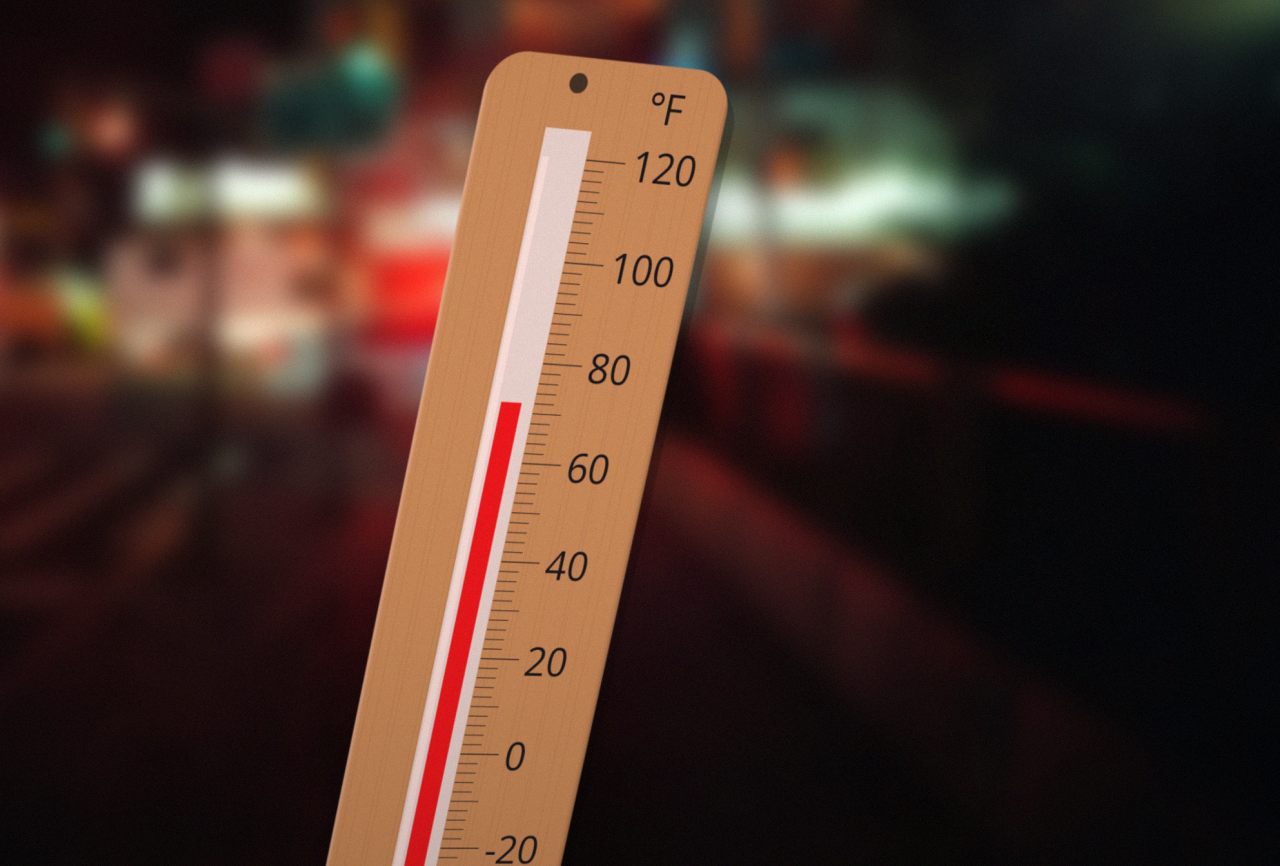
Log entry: 72 °F
